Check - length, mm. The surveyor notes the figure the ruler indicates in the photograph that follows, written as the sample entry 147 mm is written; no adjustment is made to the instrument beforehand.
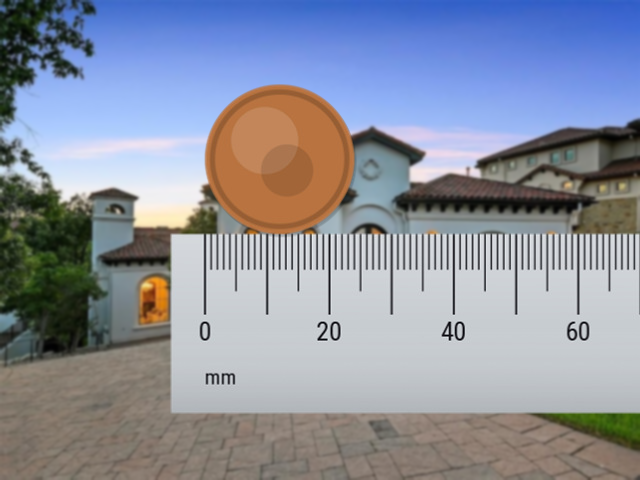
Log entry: 24 mm
